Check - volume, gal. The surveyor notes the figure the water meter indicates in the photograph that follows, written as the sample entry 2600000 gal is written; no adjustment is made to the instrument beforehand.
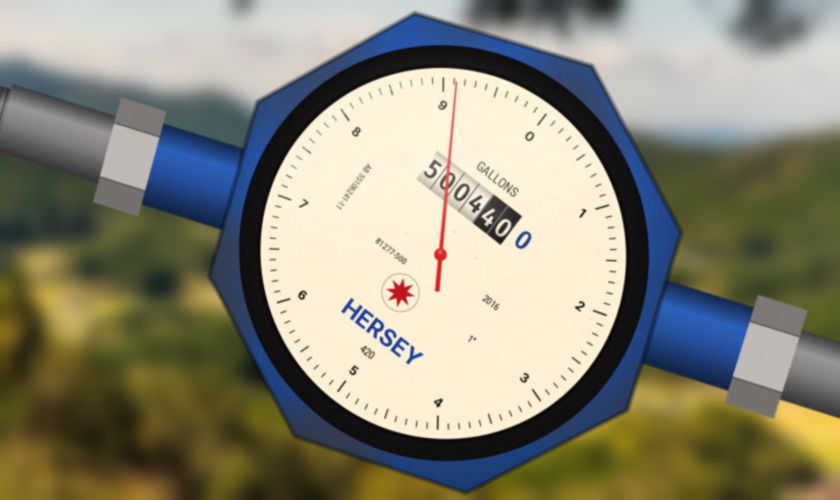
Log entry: 5004399.1 gal
